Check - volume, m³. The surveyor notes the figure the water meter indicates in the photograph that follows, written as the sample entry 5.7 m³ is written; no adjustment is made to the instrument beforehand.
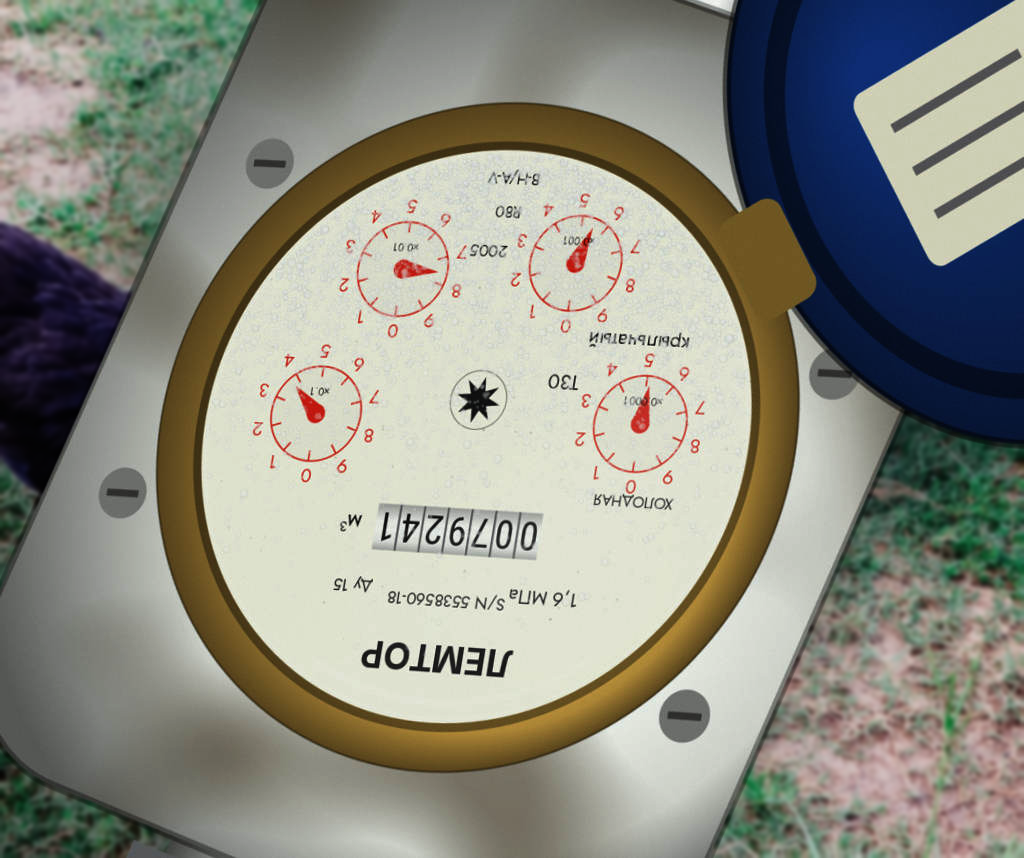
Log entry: 79241.3755 m³
